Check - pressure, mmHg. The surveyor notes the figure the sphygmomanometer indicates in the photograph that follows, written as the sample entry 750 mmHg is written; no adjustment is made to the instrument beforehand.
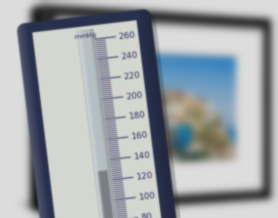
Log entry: 130 mmHg
